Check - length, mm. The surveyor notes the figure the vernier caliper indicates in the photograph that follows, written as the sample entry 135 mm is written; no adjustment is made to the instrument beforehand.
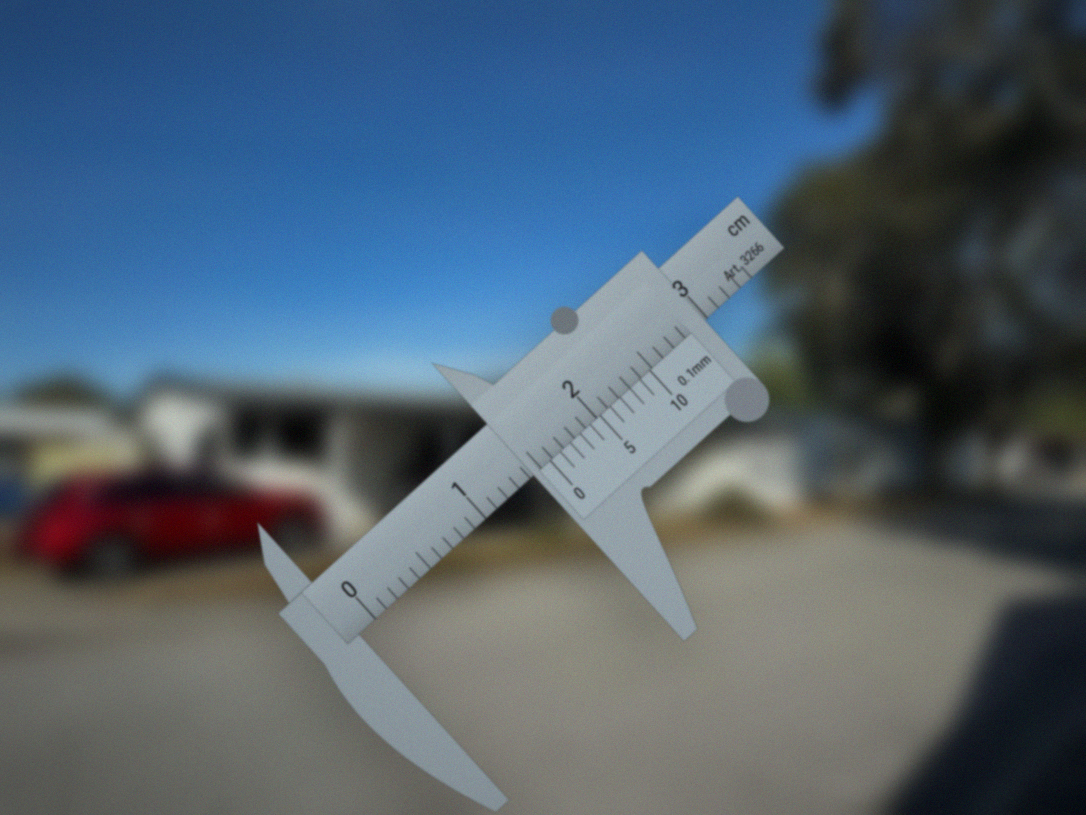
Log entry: 15.8 mm
